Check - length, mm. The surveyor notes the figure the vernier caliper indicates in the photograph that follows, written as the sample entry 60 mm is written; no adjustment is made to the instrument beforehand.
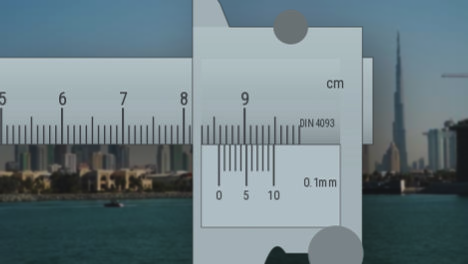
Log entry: 85.8 mm
